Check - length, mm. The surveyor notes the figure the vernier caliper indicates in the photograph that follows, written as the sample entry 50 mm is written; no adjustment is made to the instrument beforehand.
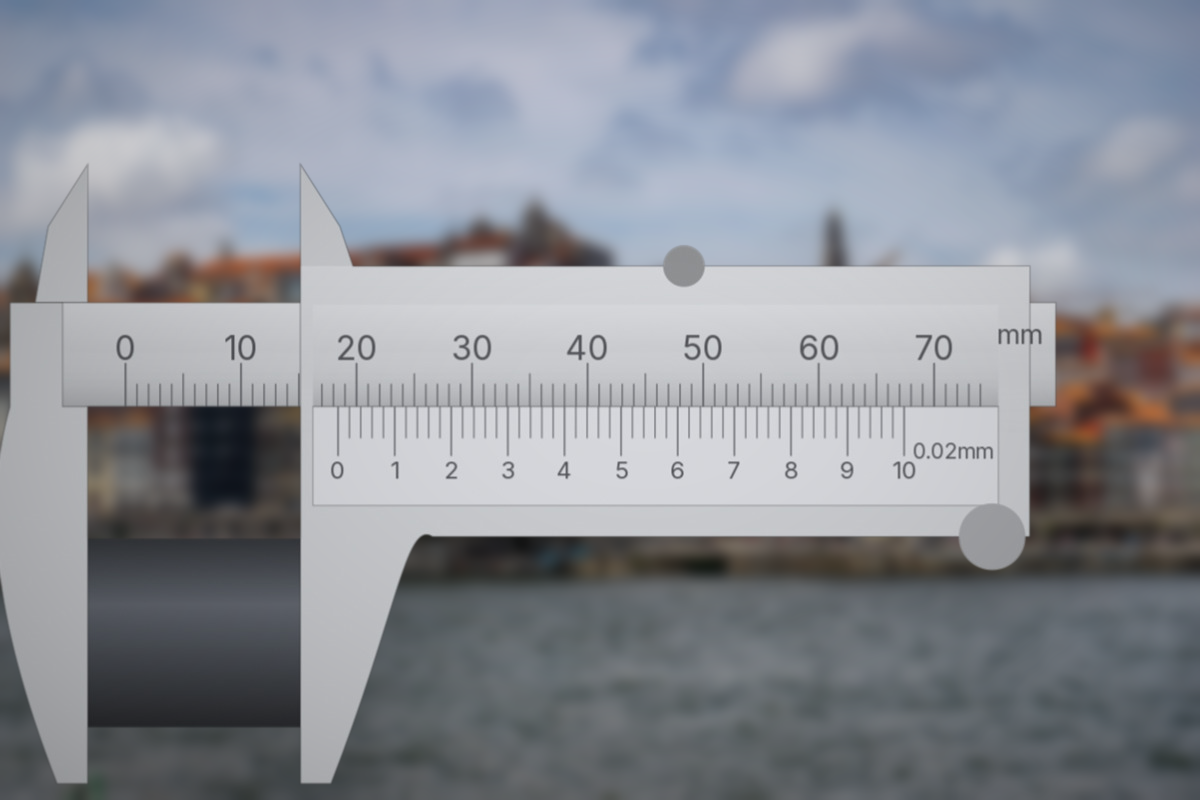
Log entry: 18.4 mm
